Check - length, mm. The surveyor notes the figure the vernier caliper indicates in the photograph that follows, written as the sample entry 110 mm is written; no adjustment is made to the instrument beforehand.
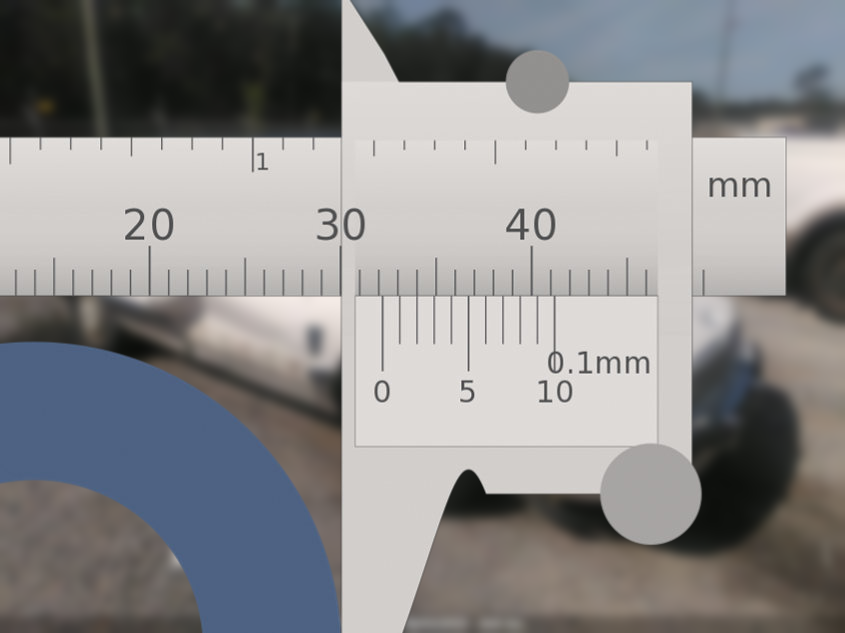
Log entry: 32.2 mm
